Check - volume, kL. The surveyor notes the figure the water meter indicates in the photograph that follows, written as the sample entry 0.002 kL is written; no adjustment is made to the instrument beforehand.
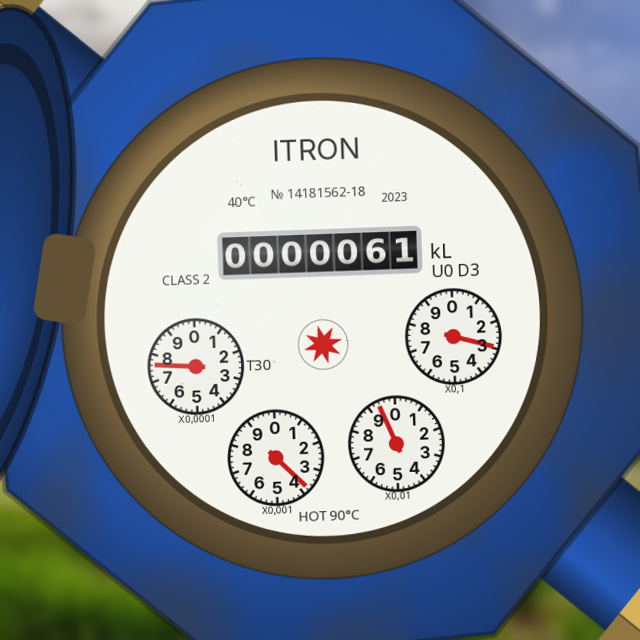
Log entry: 61.2937 kL
